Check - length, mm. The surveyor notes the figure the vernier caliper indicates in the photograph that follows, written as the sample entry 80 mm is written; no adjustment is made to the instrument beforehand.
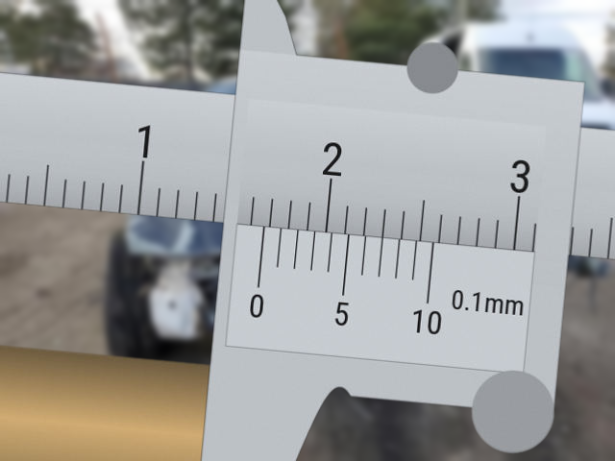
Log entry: 16.7 mm
